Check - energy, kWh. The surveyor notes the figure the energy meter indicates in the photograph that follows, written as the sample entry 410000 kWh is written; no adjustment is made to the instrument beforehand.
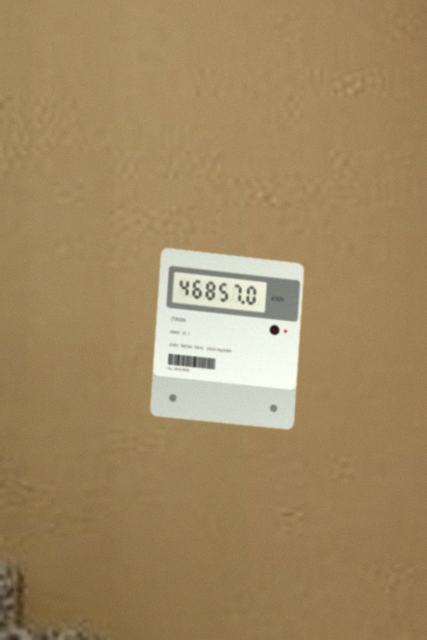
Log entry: 46857.0 kWh
